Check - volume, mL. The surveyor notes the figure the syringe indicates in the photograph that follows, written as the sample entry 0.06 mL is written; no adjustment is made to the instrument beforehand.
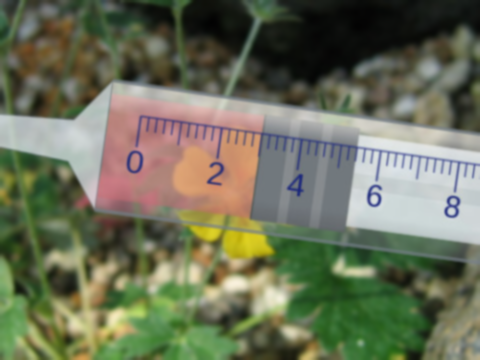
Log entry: 3 mL
